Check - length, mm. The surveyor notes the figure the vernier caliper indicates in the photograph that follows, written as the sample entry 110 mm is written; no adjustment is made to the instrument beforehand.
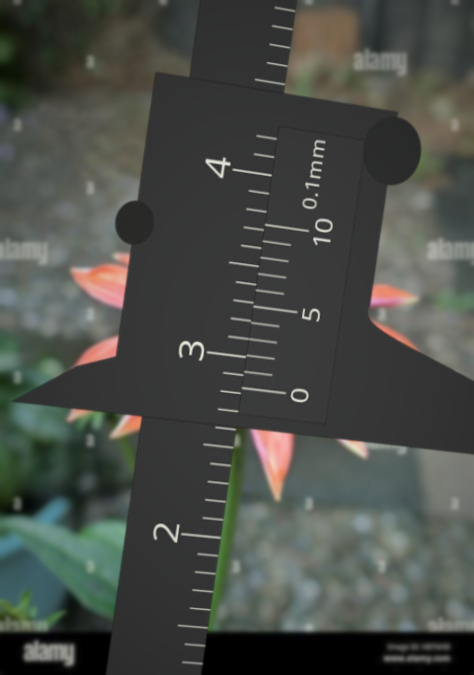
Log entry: 28.3 mm
